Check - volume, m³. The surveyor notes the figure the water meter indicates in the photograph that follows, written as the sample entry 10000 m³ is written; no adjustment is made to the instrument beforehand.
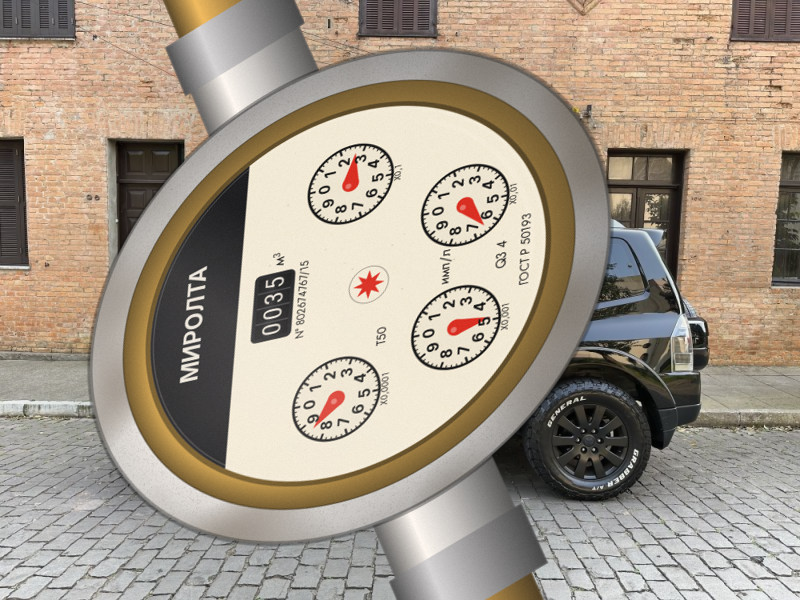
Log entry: 35.2648 m³
